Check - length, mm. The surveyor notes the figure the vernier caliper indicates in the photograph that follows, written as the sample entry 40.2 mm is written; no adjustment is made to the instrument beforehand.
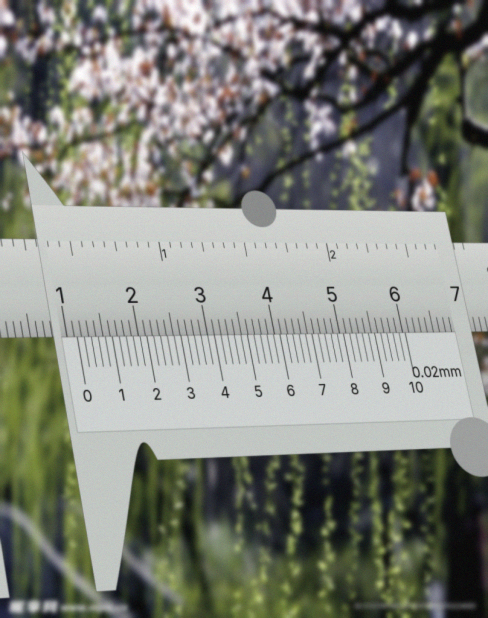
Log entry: 11.4 mm
